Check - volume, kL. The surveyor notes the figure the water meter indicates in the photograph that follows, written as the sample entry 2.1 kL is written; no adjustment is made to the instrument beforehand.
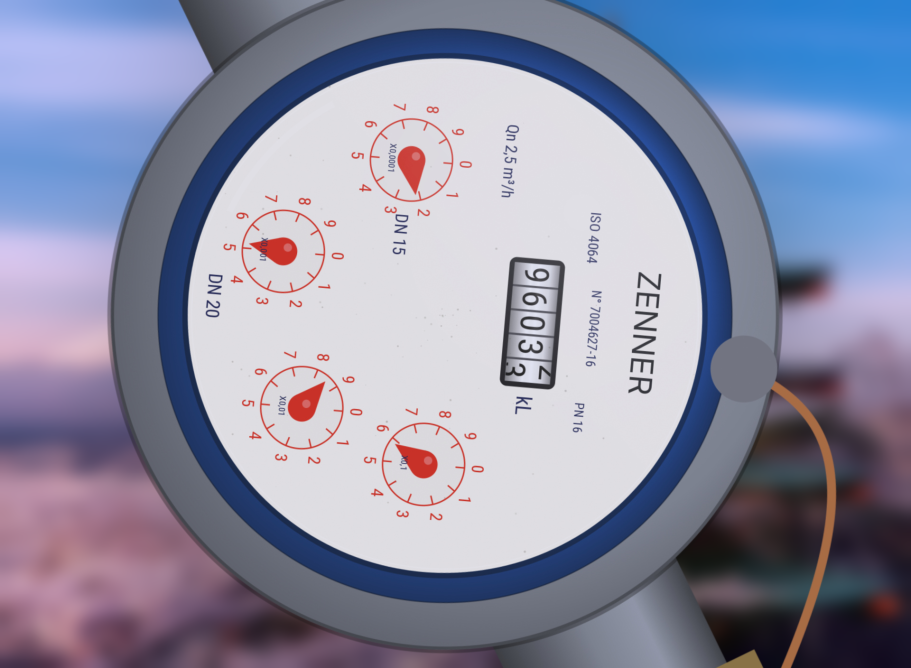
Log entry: 96032.5852 kL
